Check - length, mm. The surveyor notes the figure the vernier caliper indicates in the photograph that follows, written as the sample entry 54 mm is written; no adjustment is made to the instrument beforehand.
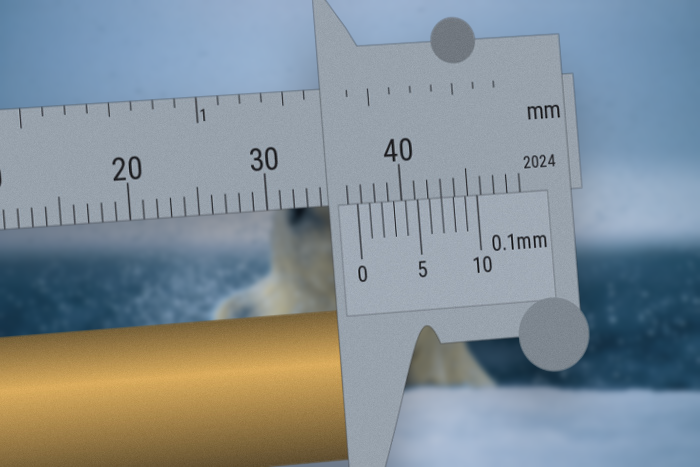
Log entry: 36.7 mm
